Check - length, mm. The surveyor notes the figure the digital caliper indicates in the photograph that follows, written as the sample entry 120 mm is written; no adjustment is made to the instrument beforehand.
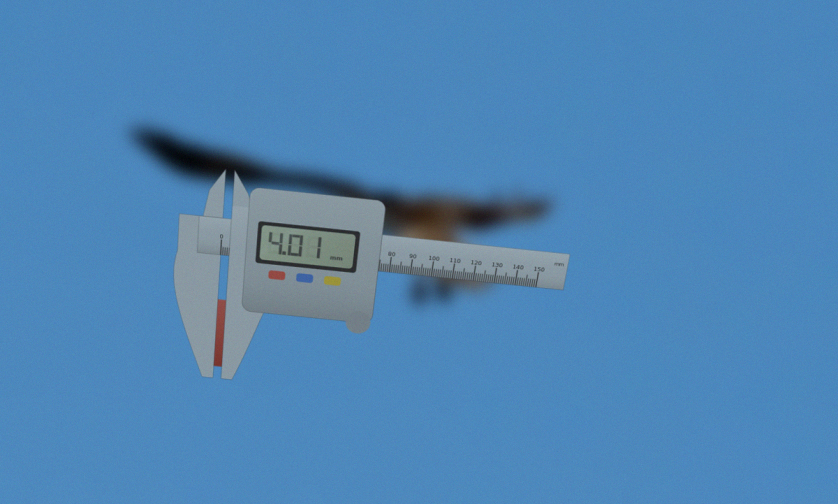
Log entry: 4.01 mm
